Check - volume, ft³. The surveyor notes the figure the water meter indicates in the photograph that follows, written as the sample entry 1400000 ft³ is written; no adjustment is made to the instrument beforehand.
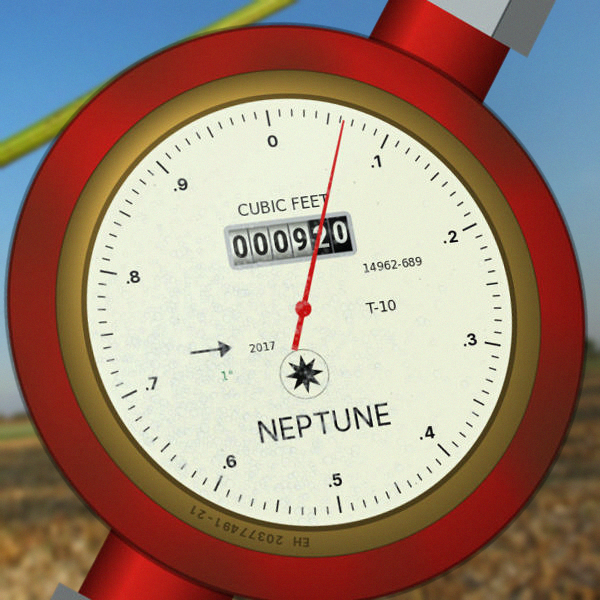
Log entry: 920.06 ft³
